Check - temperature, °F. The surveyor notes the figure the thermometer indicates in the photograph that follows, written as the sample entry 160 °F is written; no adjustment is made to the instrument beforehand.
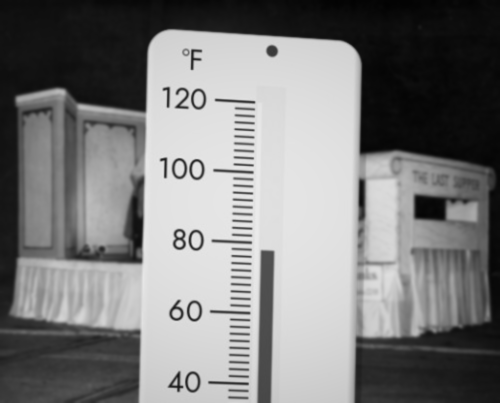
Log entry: 78 °F
